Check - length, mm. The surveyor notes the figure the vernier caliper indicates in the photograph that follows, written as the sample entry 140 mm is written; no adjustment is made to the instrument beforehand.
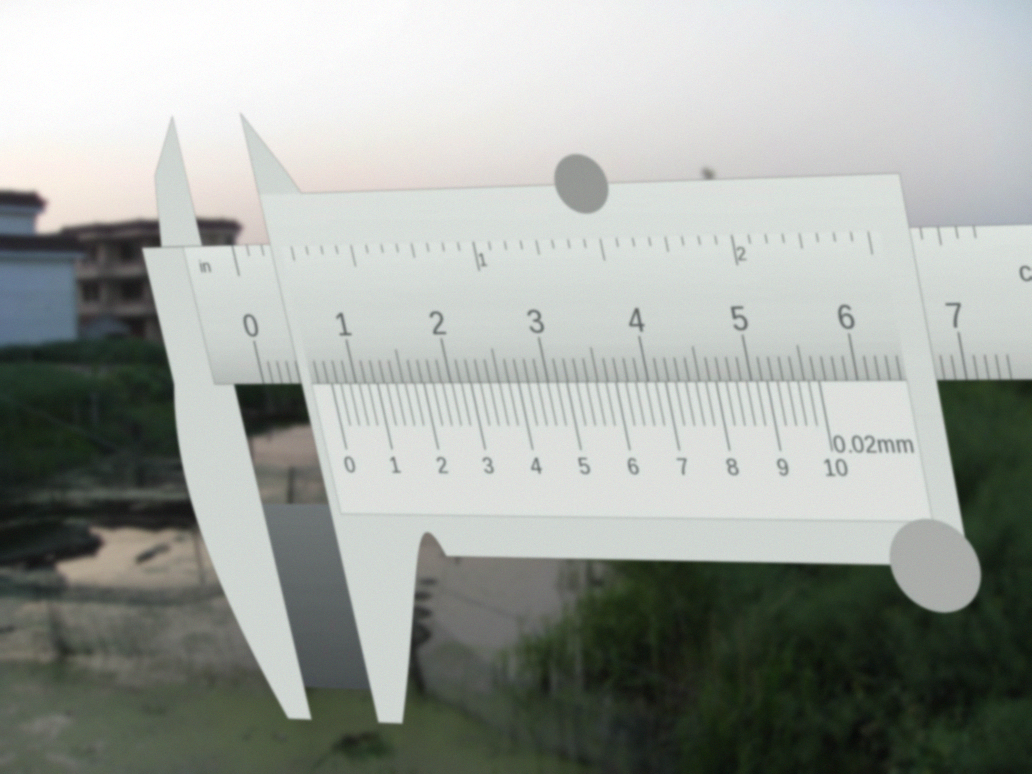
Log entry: 7.4 mm
